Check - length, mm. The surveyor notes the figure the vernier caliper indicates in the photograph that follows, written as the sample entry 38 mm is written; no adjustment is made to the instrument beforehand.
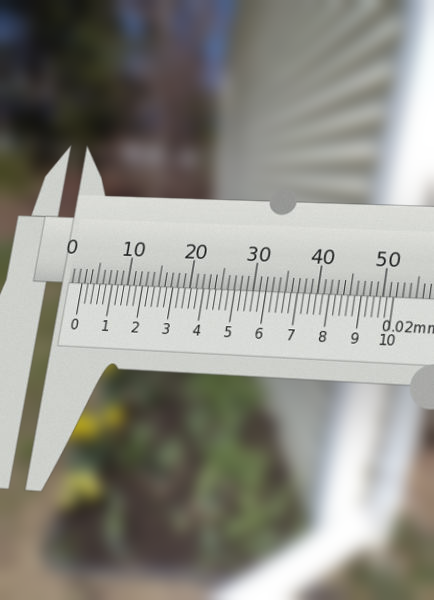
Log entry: 2.6 mm
